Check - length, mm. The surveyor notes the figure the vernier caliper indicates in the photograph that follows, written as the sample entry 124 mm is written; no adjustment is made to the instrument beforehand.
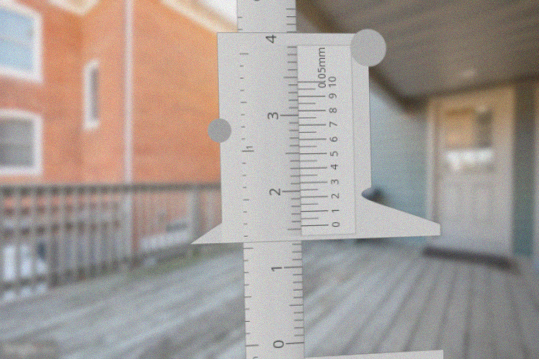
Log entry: 15.4 mm
